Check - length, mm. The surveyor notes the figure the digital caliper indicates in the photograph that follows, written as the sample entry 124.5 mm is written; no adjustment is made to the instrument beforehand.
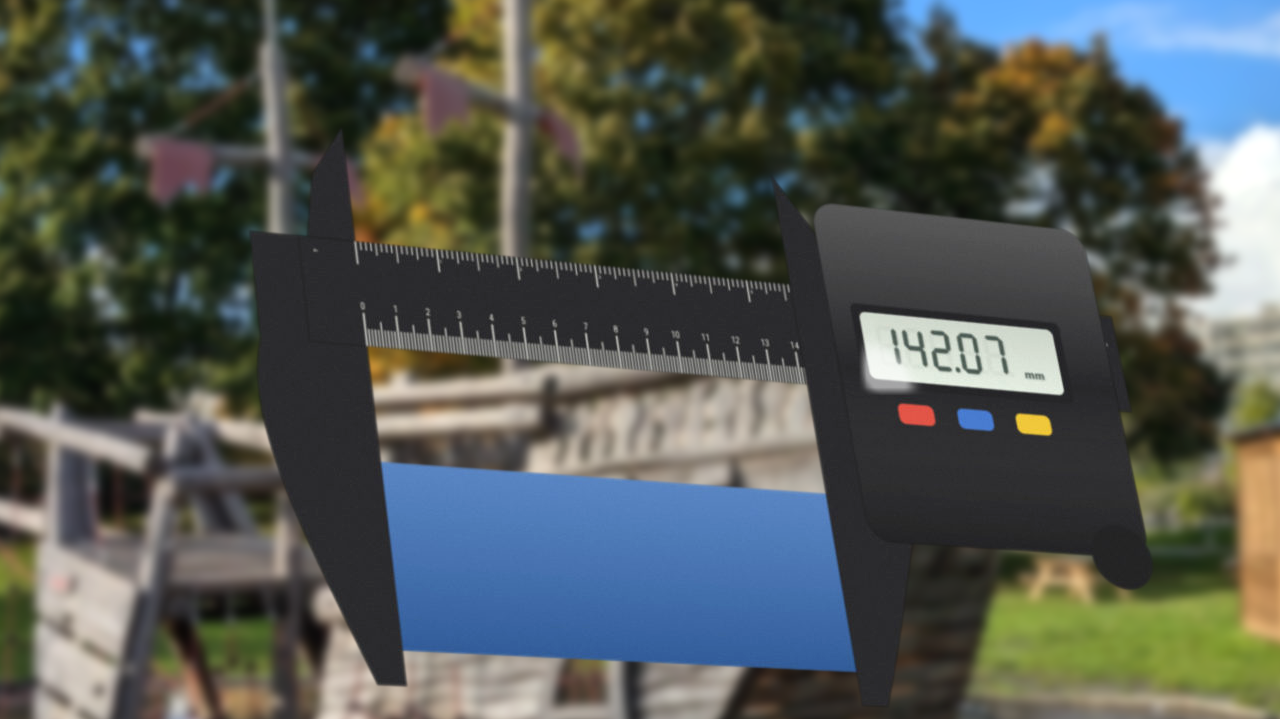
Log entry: 142.07 mm
